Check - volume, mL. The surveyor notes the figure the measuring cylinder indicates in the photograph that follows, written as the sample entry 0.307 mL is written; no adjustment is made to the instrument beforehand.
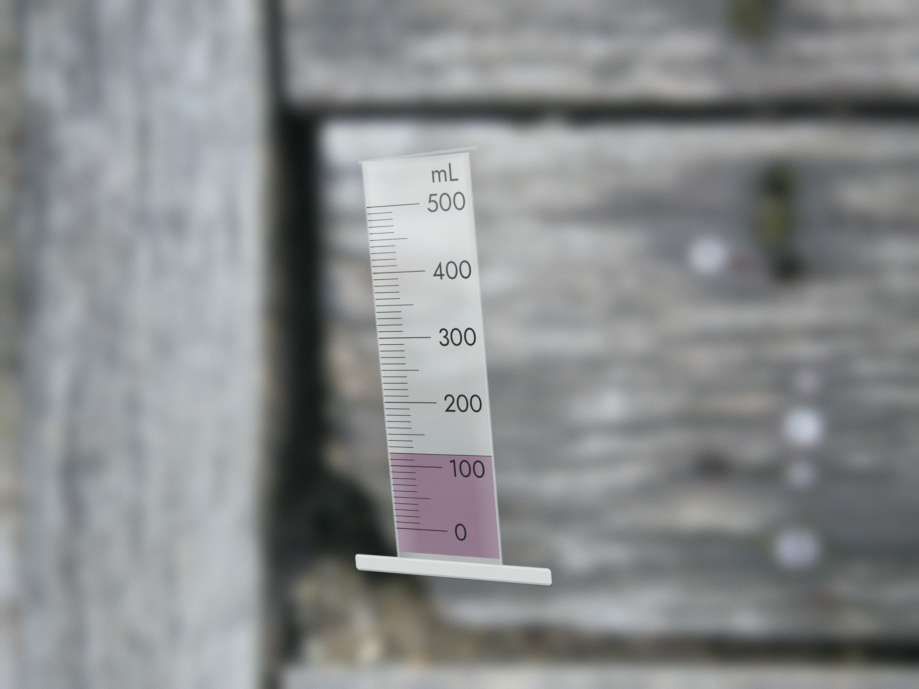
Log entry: 120 mL
